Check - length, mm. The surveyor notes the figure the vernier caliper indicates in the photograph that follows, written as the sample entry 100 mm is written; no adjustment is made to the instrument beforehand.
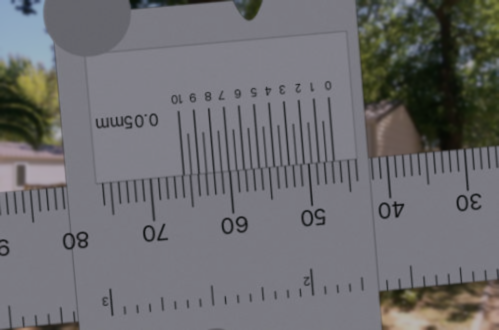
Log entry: 46.8 mm
